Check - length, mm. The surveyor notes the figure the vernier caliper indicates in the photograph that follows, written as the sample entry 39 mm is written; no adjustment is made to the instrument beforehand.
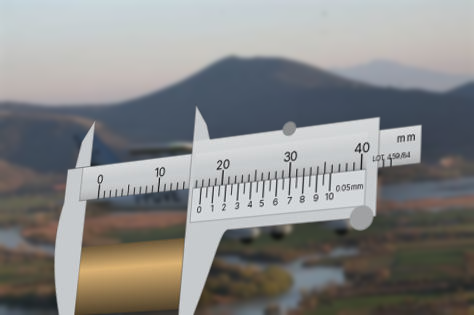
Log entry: 16.8 mm
